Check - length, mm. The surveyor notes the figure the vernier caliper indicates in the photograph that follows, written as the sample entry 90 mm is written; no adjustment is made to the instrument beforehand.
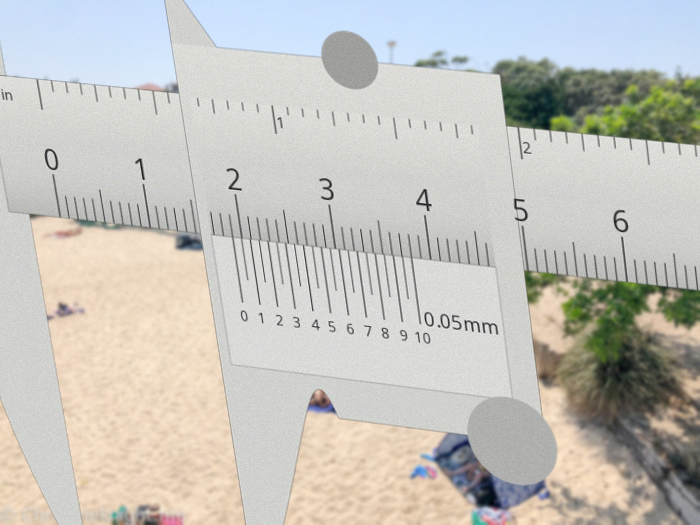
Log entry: 19.0 mm
